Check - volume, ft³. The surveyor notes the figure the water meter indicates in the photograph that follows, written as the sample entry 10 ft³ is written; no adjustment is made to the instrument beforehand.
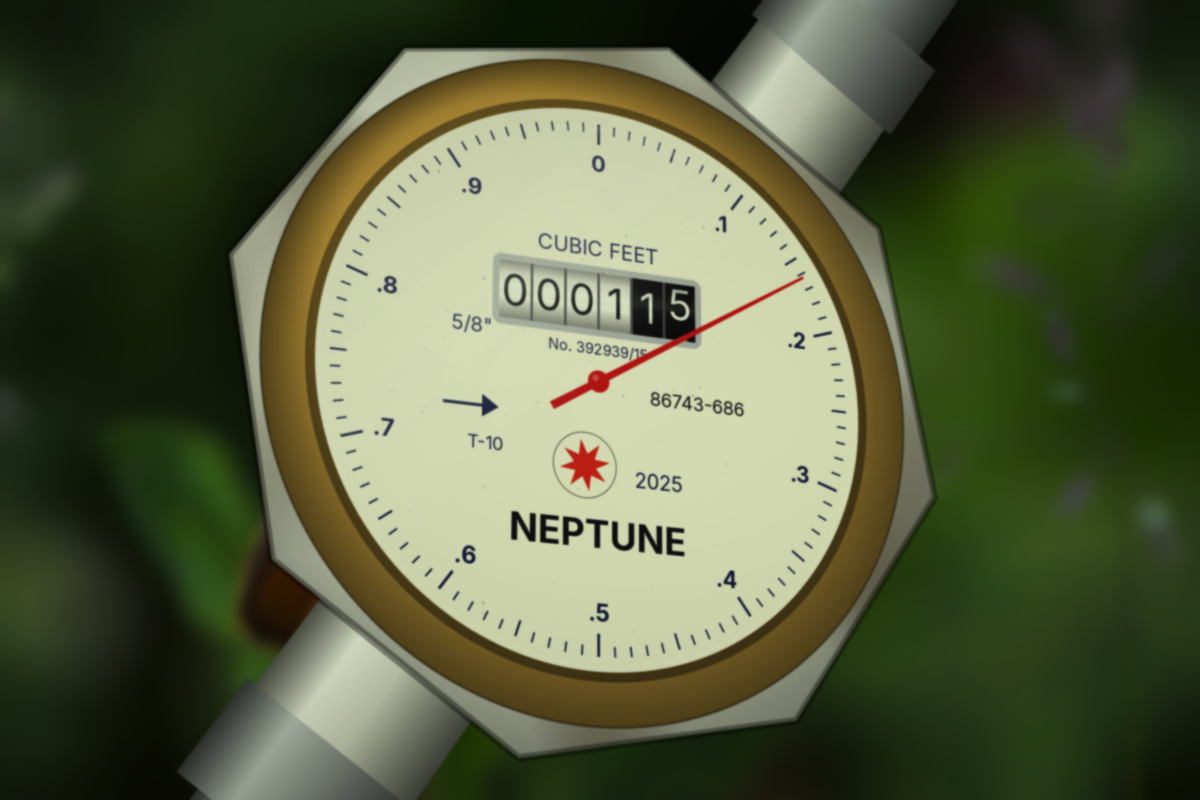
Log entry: 115.16 ft³
